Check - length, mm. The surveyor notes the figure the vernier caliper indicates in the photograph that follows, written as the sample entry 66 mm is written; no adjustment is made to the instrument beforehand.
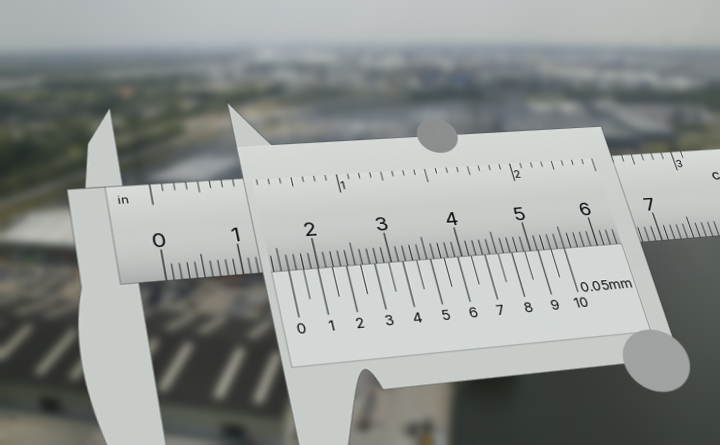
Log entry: 16.0 mm
